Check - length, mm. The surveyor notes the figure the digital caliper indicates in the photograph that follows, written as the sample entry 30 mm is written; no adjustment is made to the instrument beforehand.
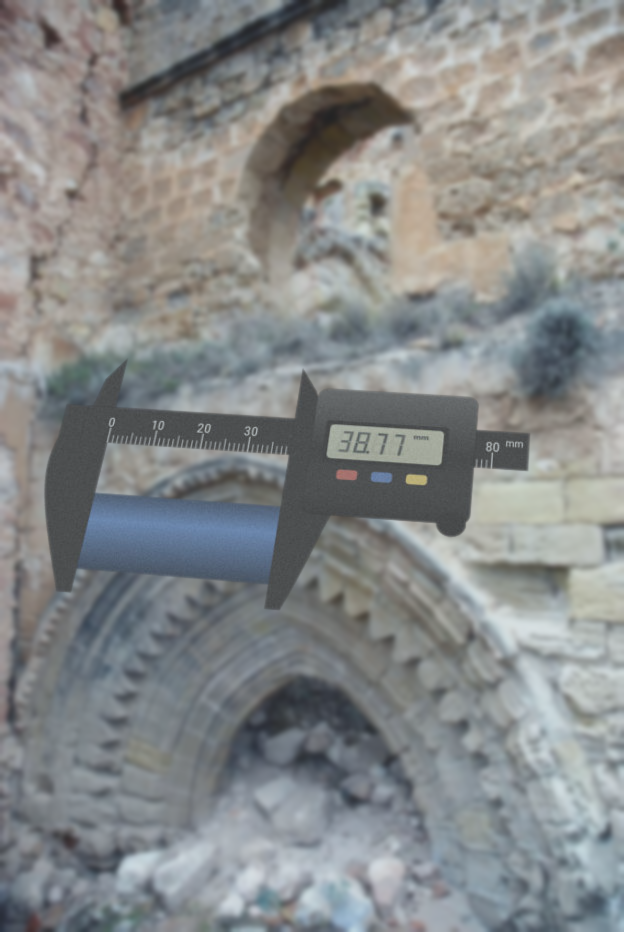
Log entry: 38.77 mm
